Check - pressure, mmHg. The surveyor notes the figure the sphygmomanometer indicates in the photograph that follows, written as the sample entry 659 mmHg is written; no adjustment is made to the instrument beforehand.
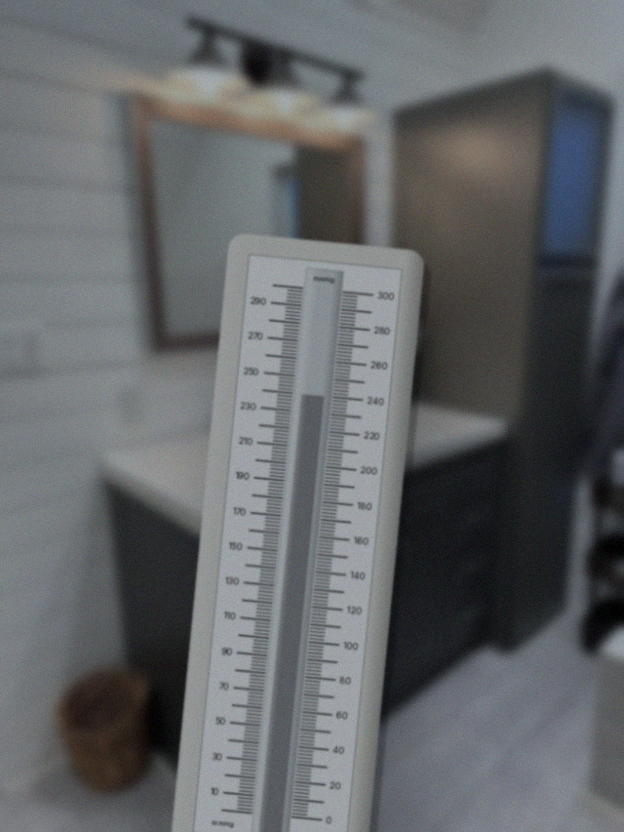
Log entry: 240 mmHg
